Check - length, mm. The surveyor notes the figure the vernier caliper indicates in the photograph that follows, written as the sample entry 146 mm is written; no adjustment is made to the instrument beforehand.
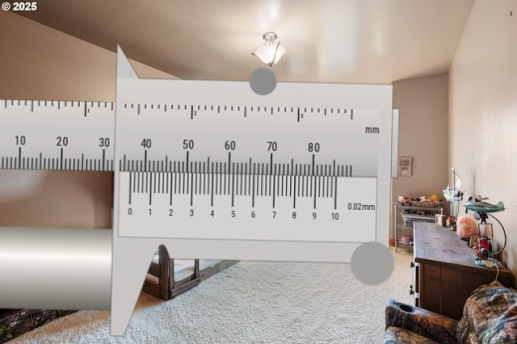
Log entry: 36.5 mm
